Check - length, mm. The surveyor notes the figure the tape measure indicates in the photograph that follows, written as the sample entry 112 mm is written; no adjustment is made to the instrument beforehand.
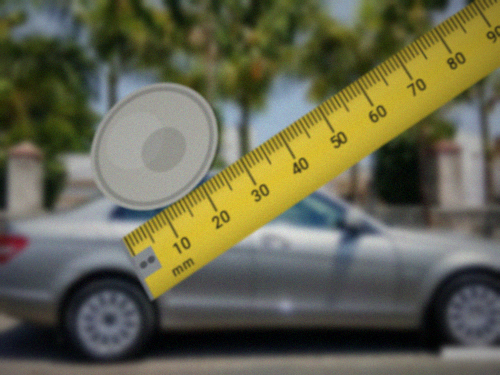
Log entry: 30 mm
